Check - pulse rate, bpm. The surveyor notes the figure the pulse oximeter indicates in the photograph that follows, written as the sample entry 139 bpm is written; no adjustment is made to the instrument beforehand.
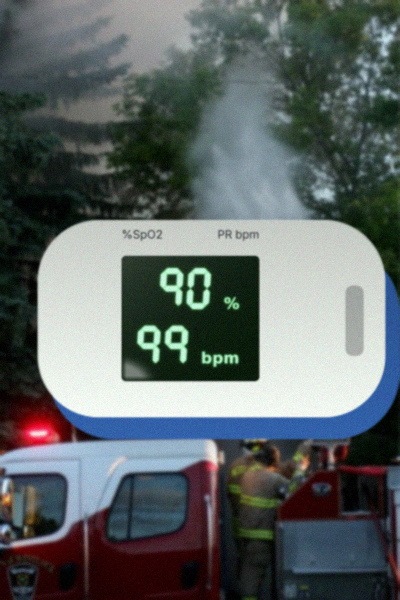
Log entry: 99 bpm
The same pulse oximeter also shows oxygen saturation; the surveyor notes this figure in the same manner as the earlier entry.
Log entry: 90 %
